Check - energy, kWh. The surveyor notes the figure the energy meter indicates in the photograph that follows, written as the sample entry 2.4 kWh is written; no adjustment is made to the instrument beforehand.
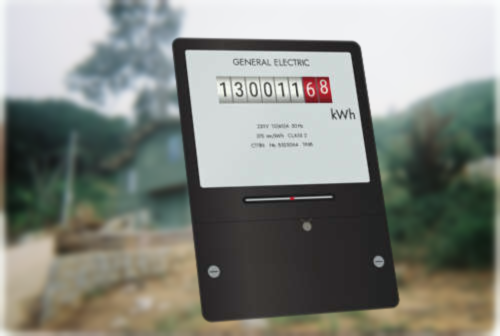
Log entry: 130011.68 kWh
